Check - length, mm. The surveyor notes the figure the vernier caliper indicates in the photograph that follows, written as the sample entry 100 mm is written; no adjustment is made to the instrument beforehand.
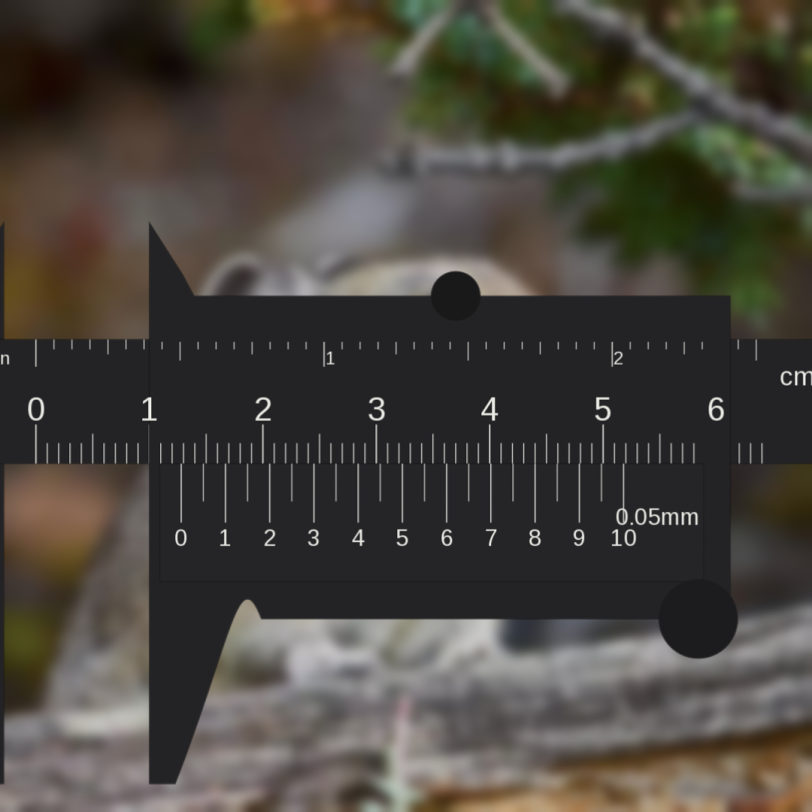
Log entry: 12.8 mm
